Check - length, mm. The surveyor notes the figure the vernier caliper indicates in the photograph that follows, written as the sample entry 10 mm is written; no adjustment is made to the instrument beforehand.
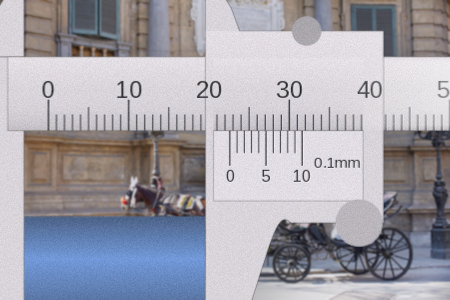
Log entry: 22.6 mm
